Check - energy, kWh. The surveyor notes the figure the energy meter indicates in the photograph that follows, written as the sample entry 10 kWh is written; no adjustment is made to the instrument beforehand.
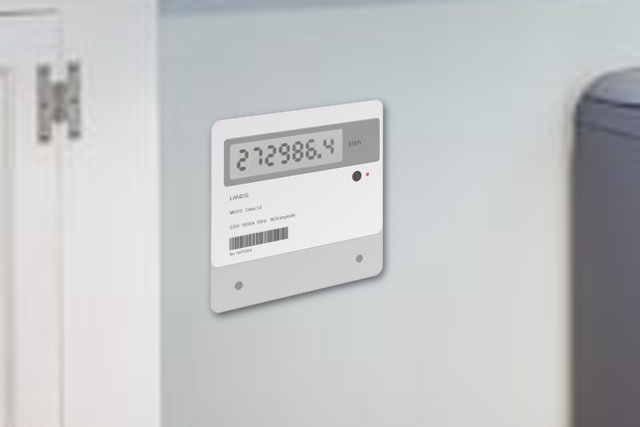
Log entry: 272986.4 kWh
